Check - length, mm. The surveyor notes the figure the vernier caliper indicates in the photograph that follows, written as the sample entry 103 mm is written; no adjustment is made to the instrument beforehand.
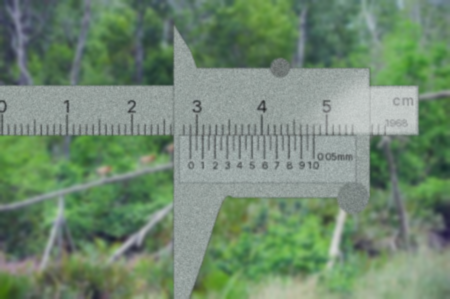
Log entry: 29.0 mm
